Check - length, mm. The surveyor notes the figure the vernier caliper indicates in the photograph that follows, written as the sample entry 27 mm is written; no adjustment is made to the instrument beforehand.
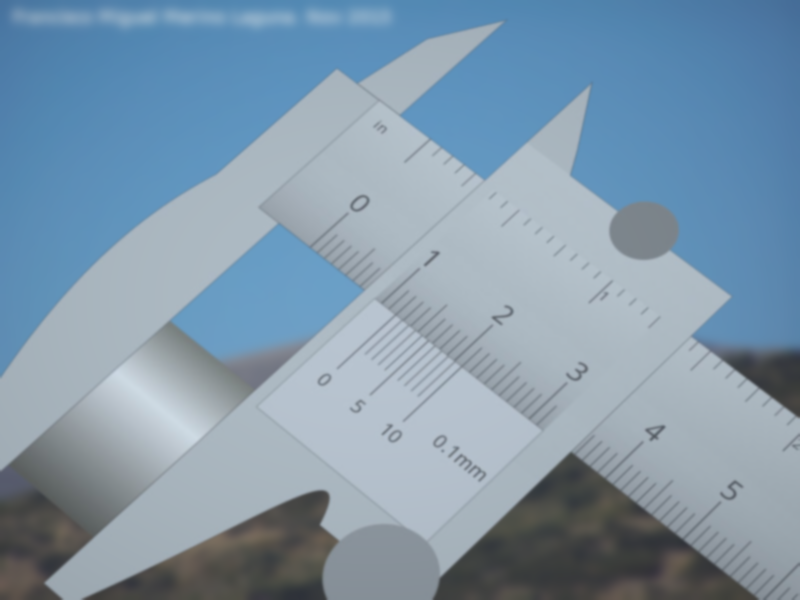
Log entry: 12.0 mm
